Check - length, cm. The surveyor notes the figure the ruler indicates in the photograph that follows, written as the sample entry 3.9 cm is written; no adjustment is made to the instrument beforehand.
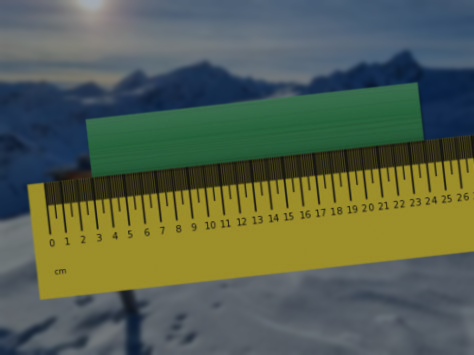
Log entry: 21 cm
